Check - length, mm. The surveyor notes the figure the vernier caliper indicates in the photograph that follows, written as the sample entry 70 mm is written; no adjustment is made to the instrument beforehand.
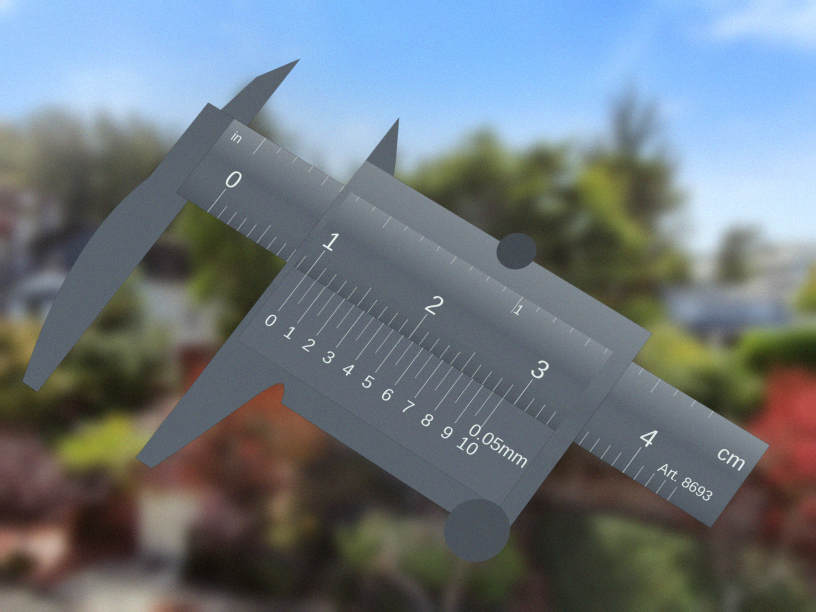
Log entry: 10.0 mm
